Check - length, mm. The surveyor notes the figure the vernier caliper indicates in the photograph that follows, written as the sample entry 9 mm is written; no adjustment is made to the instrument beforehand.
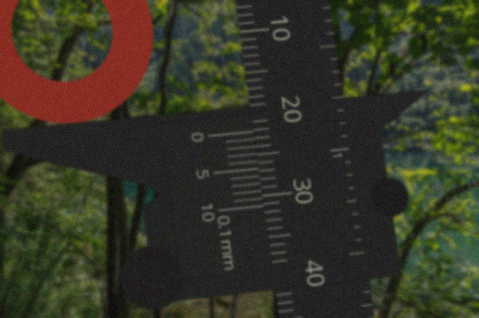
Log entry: 22.2 mm
